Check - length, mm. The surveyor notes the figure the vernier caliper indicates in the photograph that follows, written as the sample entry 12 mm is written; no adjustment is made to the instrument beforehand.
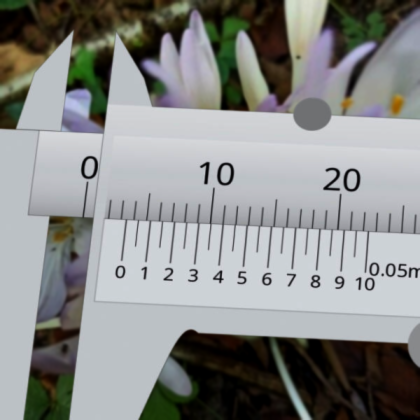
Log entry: 3.4 mm
